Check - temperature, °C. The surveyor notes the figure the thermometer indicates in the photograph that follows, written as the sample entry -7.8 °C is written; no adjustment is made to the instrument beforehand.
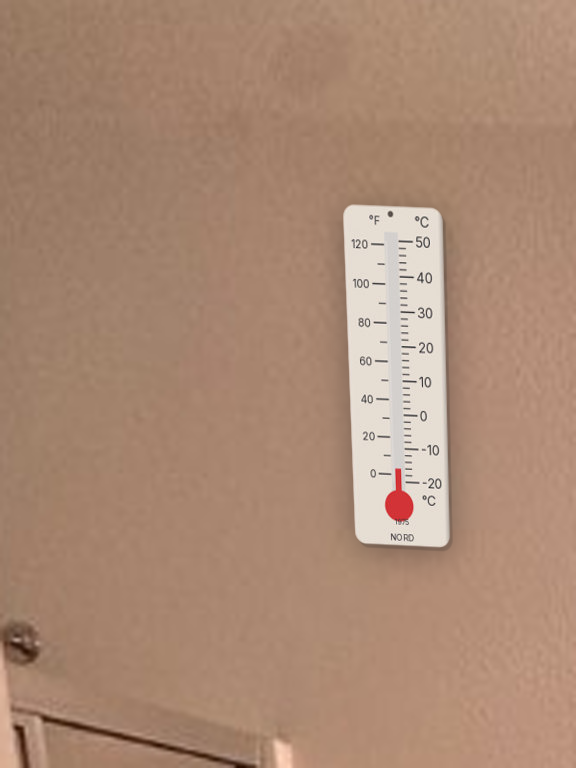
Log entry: -16 °C
